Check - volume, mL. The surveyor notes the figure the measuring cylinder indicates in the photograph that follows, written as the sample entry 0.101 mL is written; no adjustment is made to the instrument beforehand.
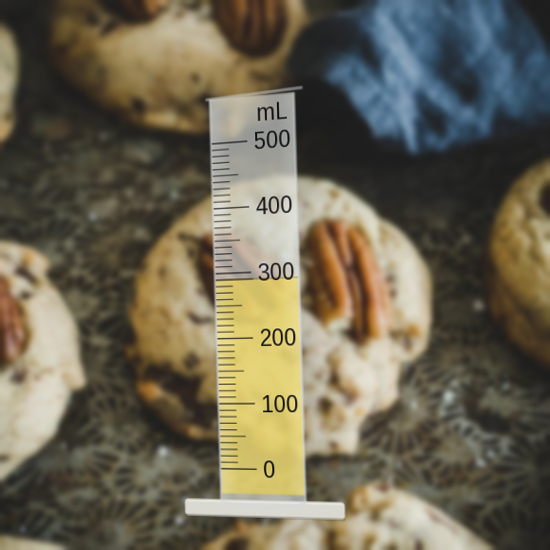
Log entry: 290 mL
